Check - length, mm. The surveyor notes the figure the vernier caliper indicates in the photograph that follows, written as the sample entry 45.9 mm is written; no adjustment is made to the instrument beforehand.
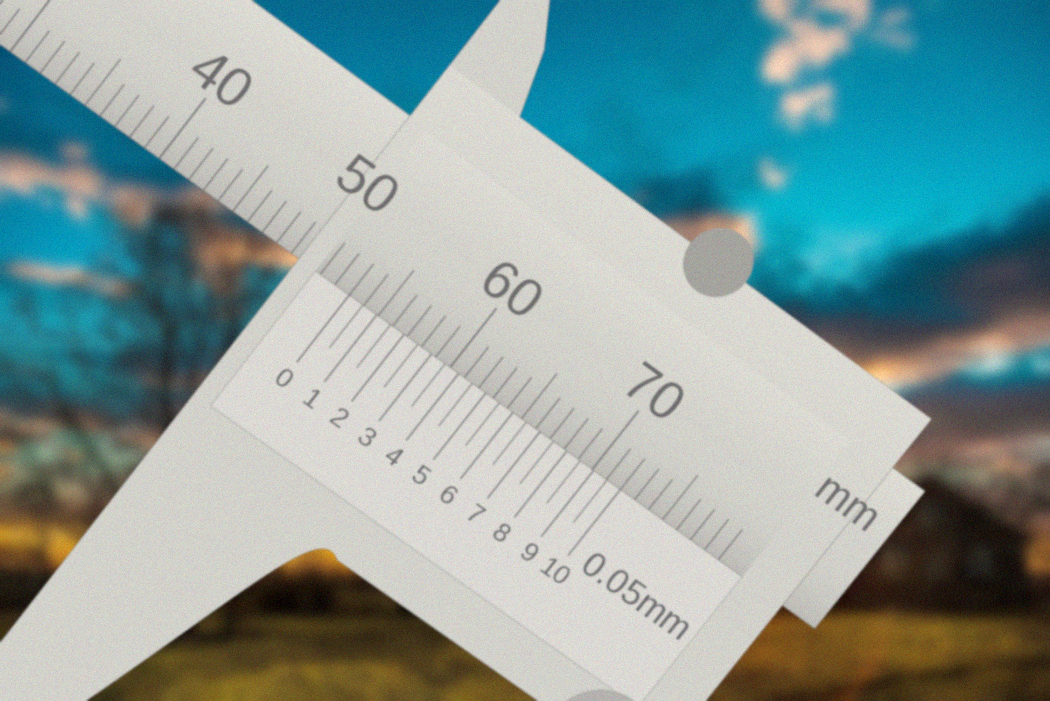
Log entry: 53.0 mm
